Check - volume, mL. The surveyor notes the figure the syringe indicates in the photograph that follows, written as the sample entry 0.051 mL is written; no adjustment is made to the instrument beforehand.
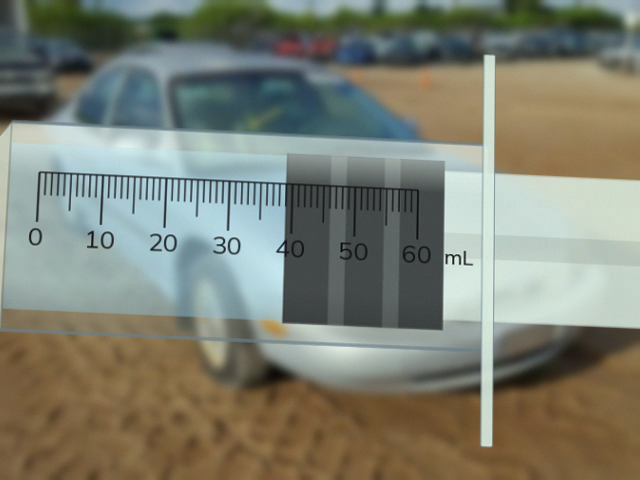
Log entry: 39 mL
